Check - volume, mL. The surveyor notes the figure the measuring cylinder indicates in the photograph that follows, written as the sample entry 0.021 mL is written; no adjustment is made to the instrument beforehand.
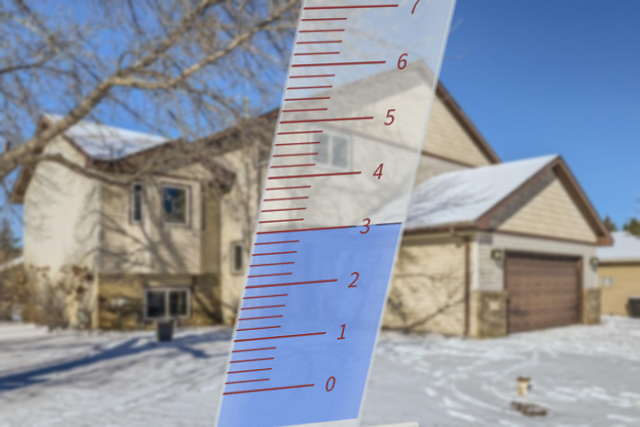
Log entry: 3 mL
